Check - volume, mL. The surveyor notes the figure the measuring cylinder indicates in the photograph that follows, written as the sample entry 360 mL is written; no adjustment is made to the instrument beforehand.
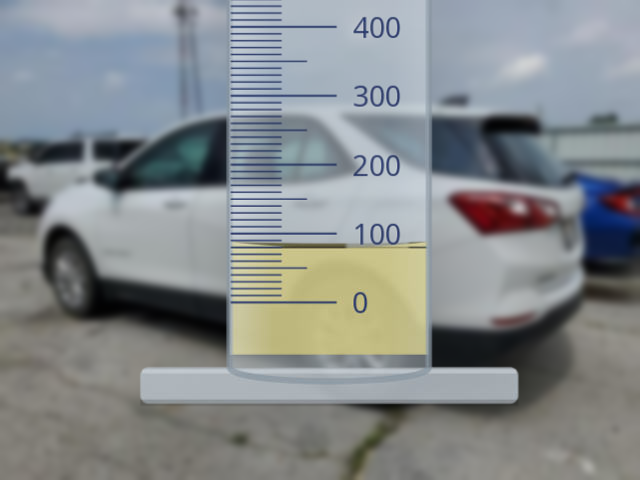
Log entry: 80 mL
